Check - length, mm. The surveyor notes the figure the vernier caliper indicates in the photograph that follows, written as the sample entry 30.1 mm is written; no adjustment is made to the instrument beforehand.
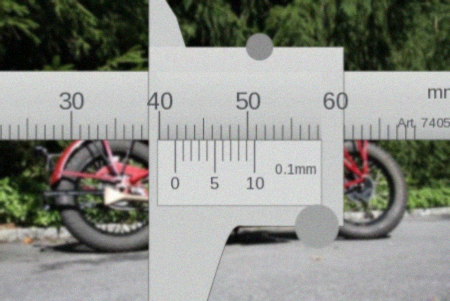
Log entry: 41.8 mm
